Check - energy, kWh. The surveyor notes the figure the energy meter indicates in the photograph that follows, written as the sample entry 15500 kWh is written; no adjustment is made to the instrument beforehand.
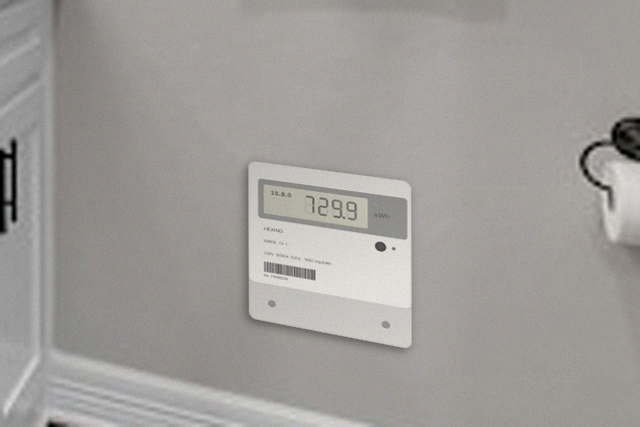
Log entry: 729.9 kWh
